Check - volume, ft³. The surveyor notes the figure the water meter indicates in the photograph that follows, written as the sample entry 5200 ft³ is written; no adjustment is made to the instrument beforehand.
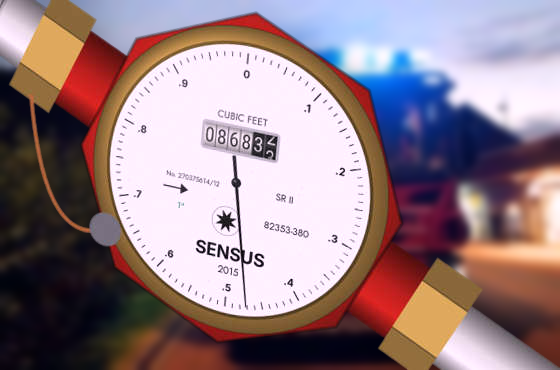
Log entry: 86832.47 ft³
